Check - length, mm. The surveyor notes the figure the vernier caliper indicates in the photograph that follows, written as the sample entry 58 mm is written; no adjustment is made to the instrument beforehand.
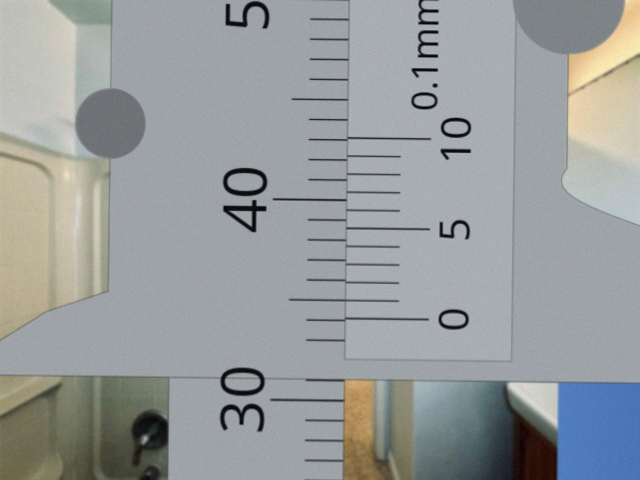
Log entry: 34.1 mm
